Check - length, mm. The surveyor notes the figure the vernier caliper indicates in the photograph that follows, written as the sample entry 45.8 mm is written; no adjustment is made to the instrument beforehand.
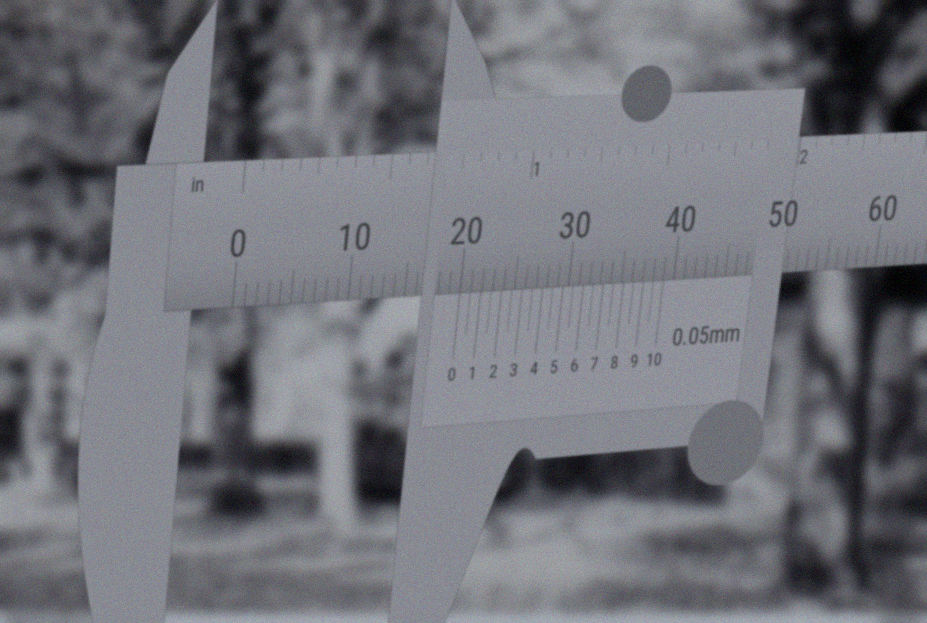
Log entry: 20.0 mm
